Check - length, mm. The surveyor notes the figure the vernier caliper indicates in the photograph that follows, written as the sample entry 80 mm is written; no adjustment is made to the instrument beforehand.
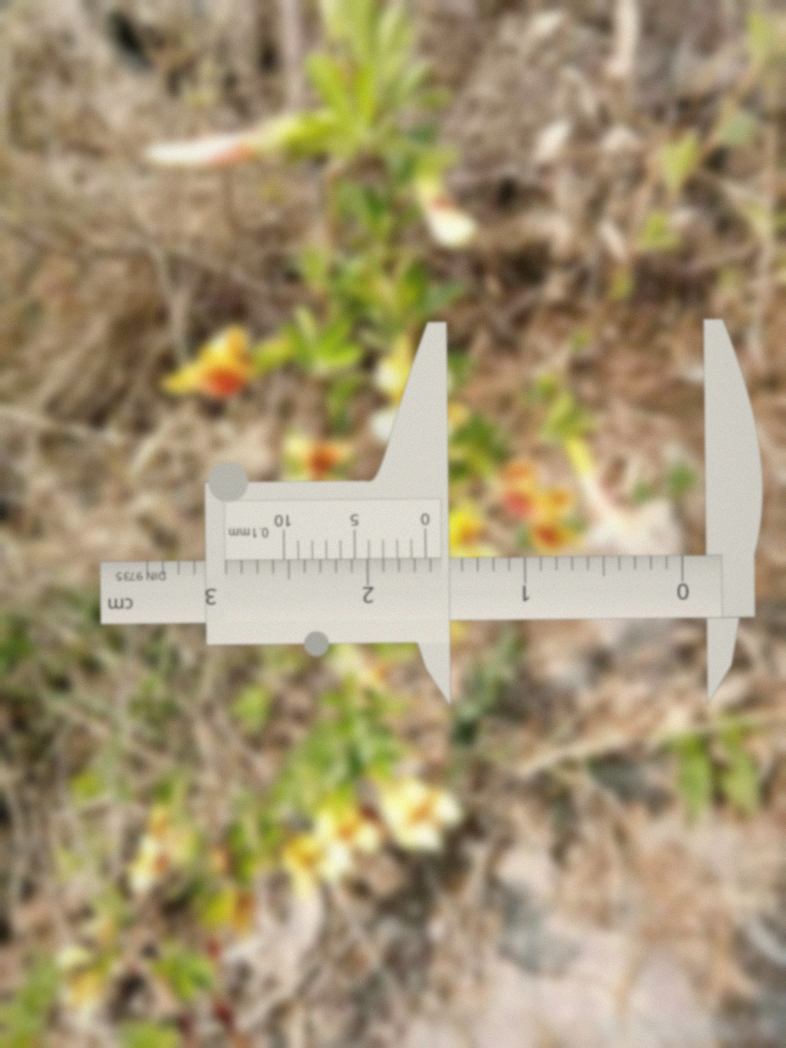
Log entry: 16.3 mm
